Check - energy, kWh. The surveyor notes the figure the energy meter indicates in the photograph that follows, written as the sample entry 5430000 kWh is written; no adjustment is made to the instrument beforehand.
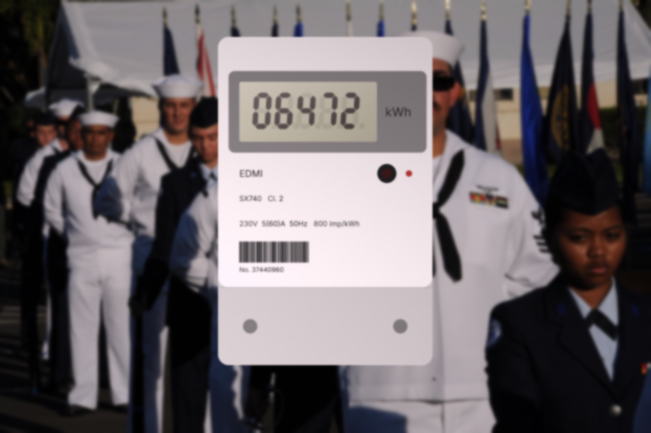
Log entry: 6472 kWh
